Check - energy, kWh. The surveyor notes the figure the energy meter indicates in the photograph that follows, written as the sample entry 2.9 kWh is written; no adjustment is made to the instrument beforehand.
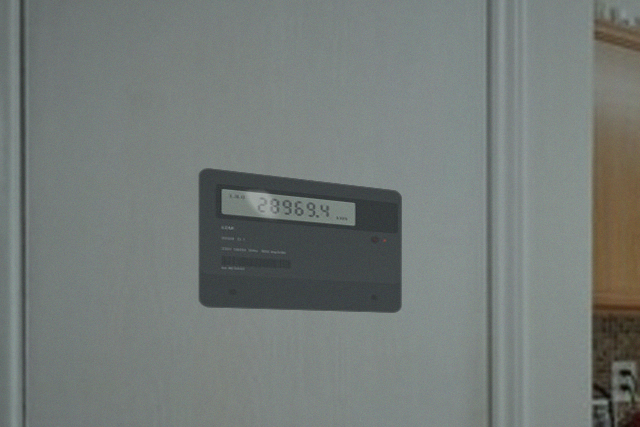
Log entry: 28969.4 kWh
